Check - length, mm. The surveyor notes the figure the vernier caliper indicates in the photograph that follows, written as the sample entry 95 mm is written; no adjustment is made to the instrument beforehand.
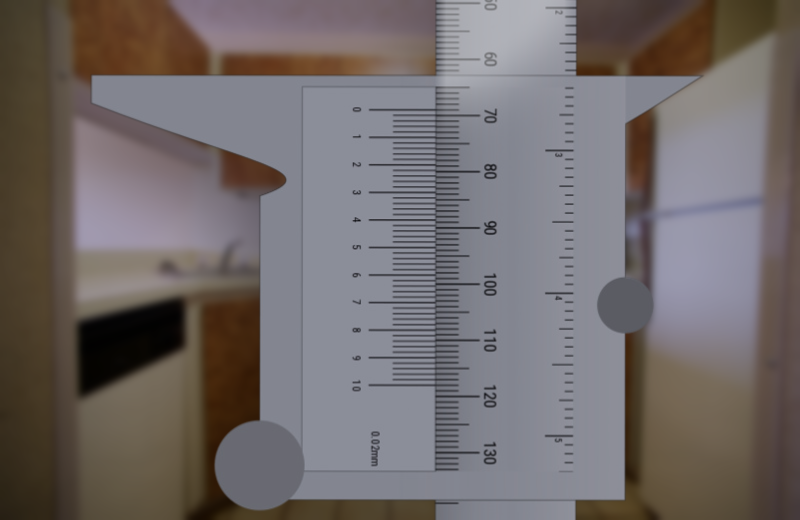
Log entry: 69.0 mm
